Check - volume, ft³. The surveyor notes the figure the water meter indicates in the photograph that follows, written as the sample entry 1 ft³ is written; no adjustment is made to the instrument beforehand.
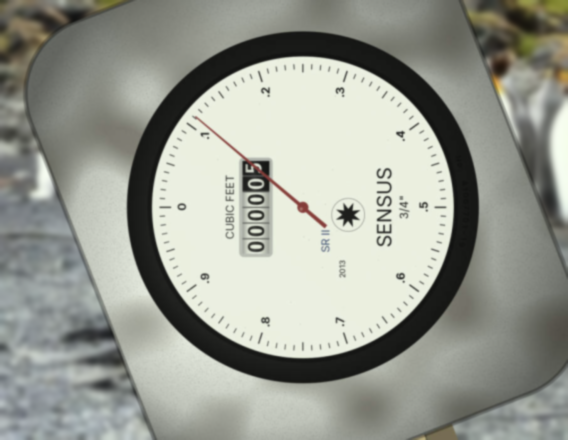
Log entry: 5.11 ft³
